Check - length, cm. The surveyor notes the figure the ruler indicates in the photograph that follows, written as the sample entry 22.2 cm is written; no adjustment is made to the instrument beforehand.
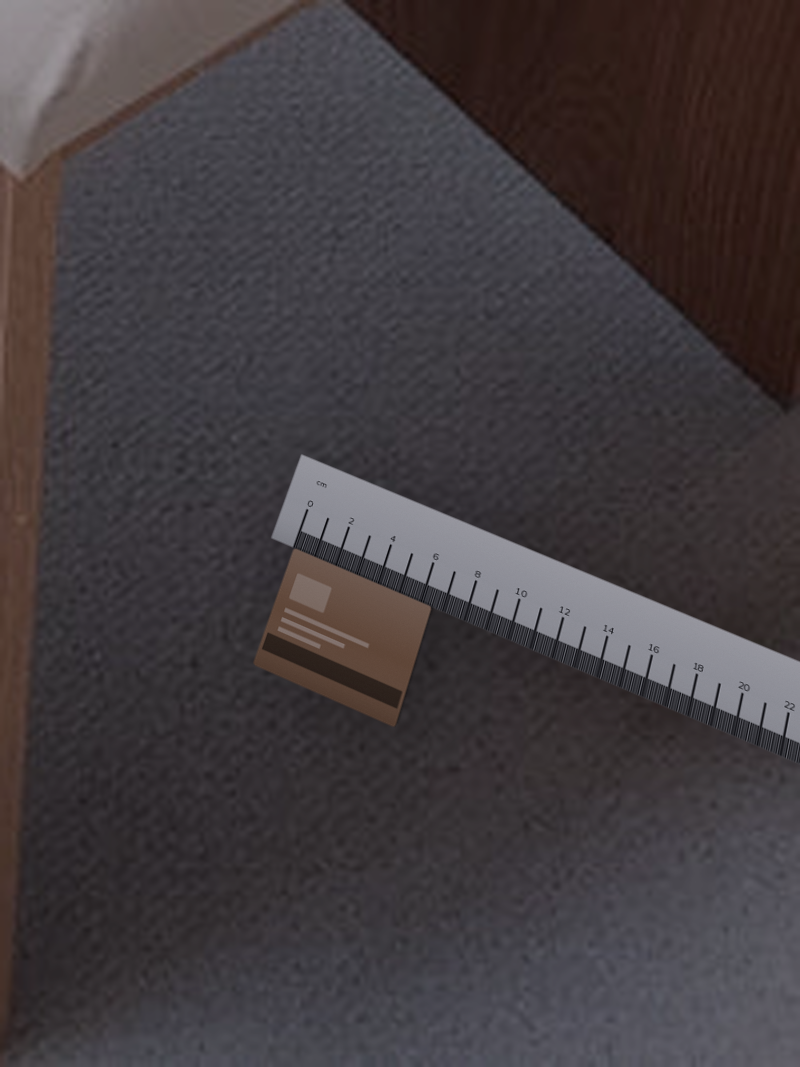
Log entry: 6.5 cm
